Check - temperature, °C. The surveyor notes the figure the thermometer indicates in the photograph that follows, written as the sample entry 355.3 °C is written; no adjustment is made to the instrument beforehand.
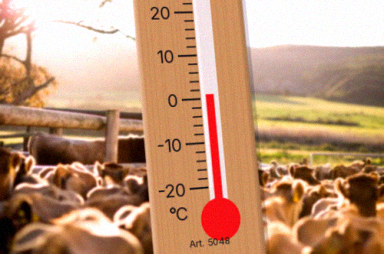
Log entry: 1 °C
